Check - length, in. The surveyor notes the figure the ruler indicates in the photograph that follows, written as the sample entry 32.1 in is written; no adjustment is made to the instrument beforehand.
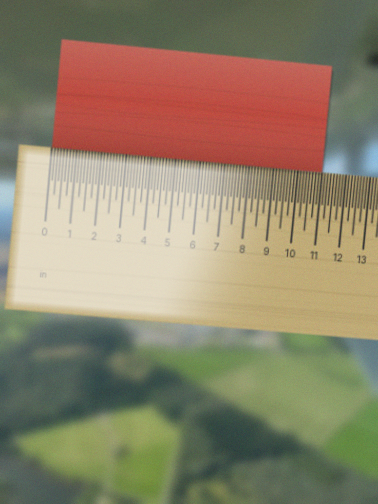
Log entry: 11 in
